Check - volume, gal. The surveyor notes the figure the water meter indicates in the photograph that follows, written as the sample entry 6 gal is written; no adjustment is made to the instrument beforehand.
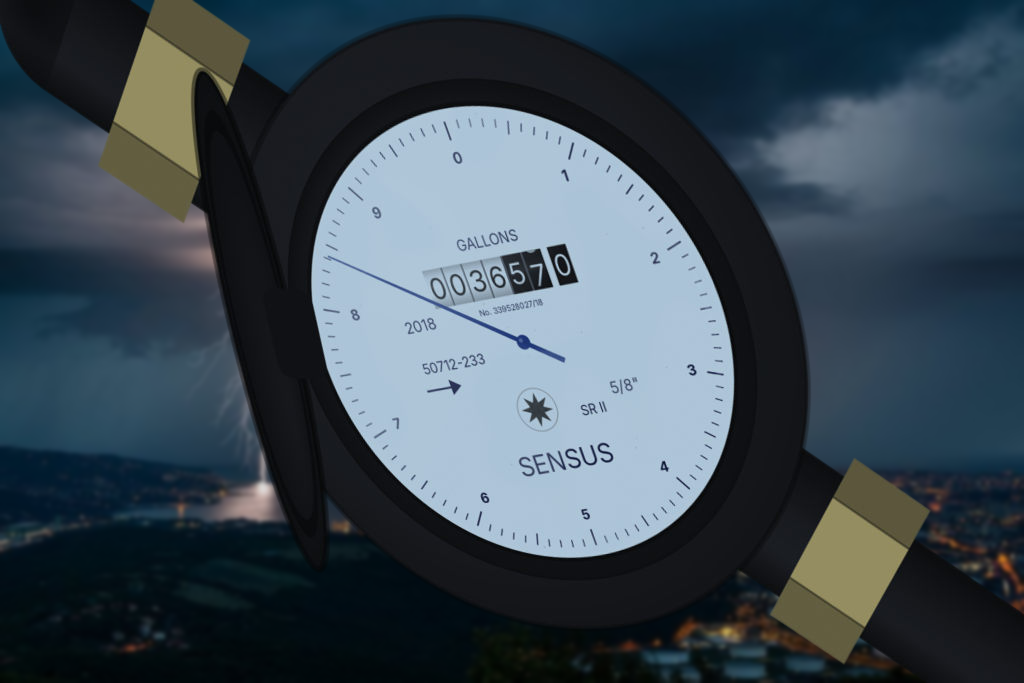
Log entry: 36568.4 gal
